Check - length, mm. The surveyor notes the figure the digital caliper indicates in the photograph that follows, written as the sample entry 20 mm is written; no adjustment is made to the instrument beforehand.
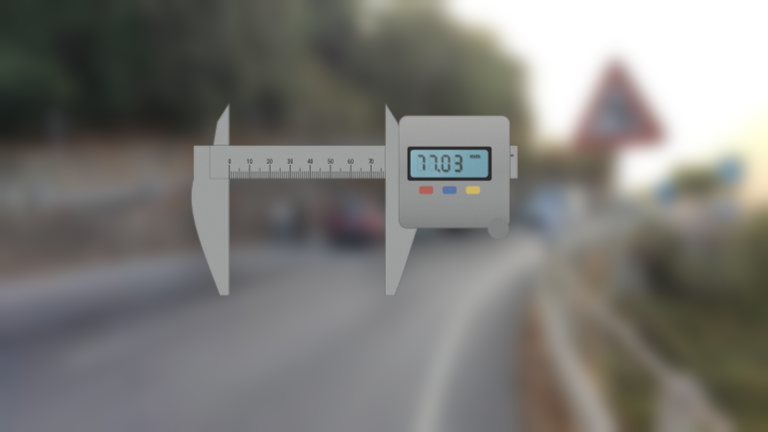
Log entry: 77.03 mm
